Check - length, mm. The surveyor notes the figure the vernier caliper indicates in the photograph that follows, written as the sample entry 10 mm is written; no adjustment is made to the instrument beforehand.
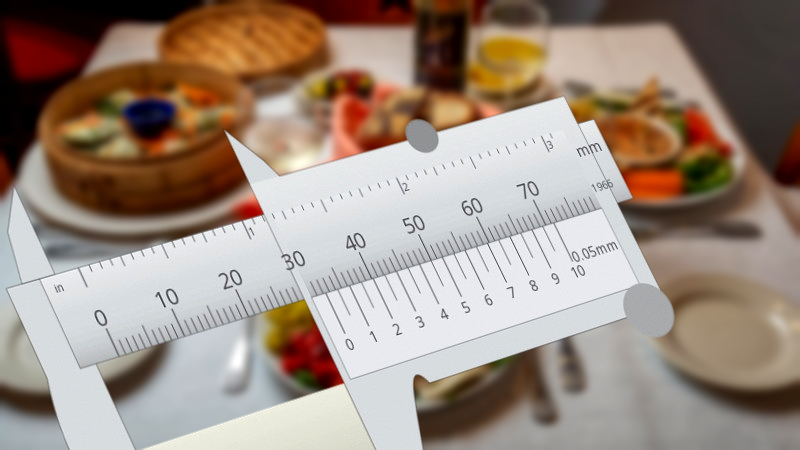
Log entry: 32.4 mm
